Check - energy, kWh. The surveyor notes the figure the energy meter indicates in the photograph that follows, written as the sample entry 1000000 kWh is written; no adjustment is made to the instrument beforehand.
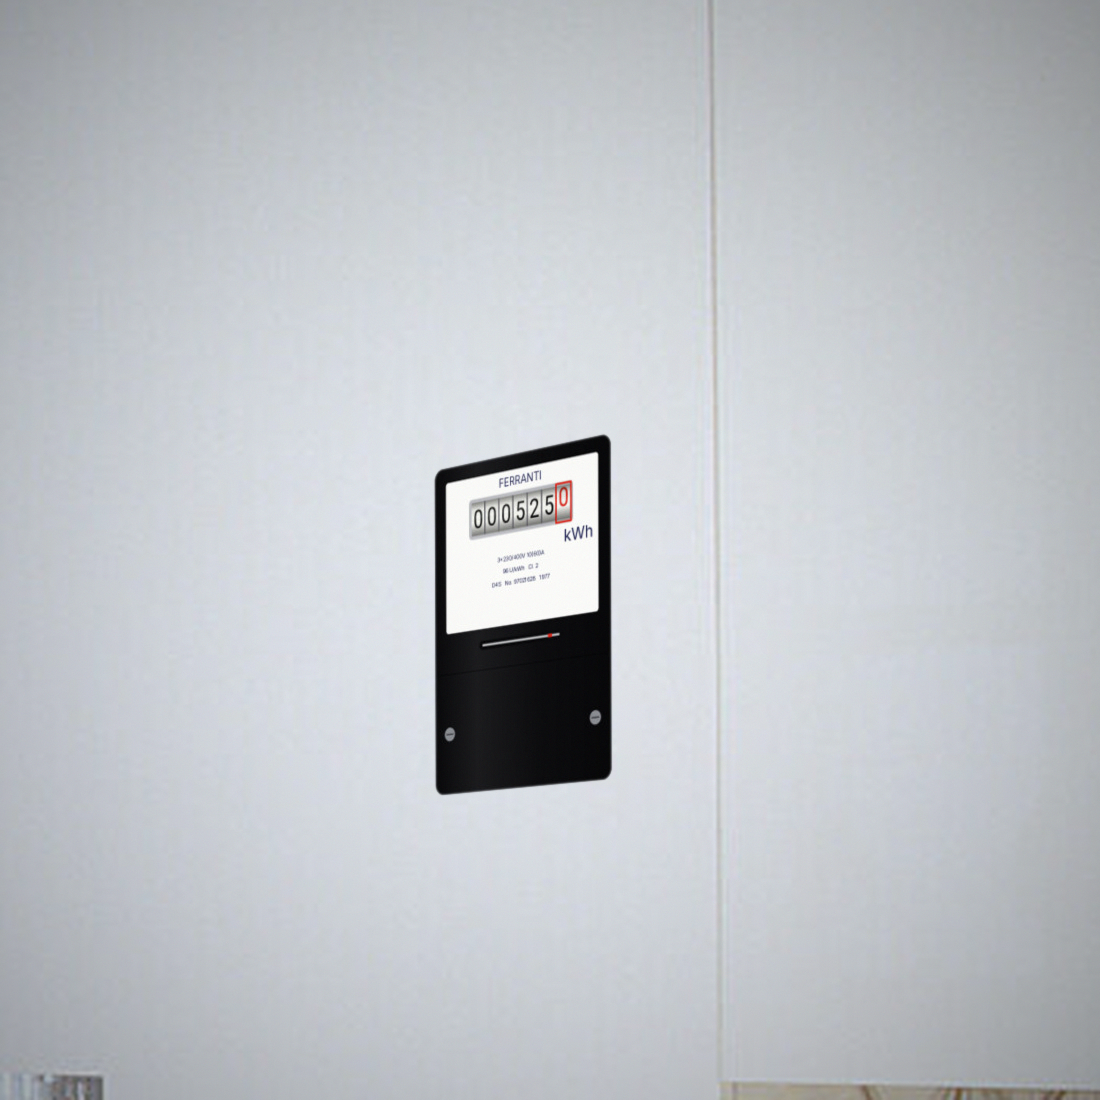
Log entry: 525.0 kWh
